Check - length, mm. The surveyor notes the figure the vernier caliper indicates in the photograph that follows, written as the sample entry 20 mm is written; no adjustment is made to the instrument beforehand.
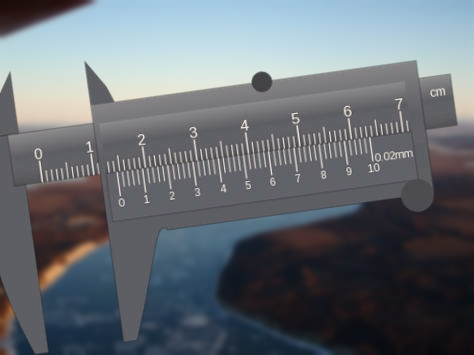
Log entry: 14.5 mm
